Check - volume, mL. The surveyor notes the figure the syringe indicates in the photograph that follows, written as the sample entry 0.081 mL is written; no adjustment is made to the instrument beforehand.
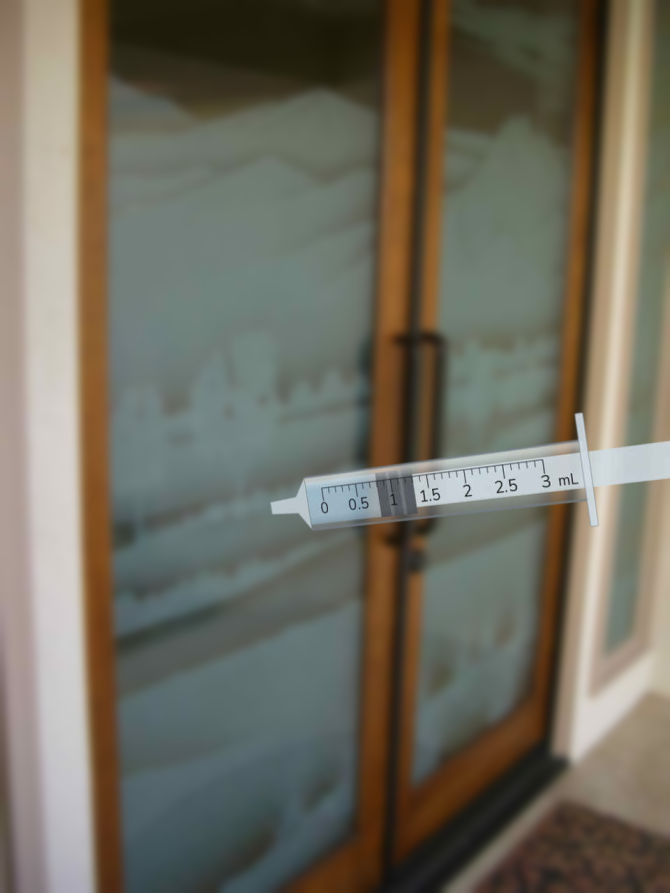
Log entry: 0.8 mL
